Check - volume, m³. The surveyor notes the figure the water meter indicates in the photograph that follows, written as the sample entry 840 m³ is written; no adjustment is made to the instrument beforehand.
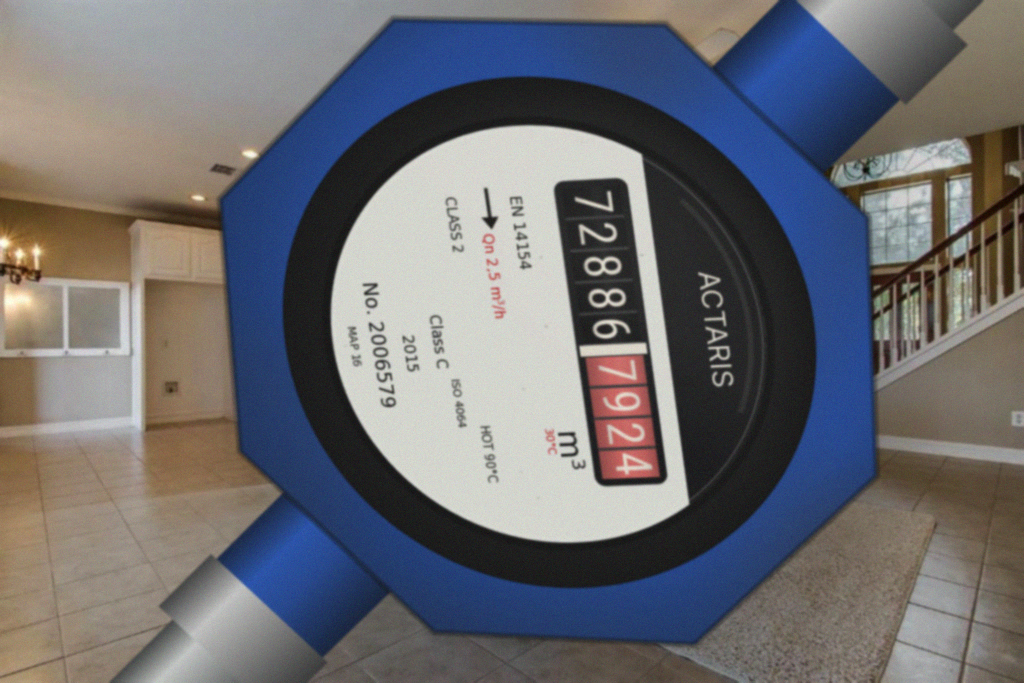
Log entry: 72886.7924 m³
